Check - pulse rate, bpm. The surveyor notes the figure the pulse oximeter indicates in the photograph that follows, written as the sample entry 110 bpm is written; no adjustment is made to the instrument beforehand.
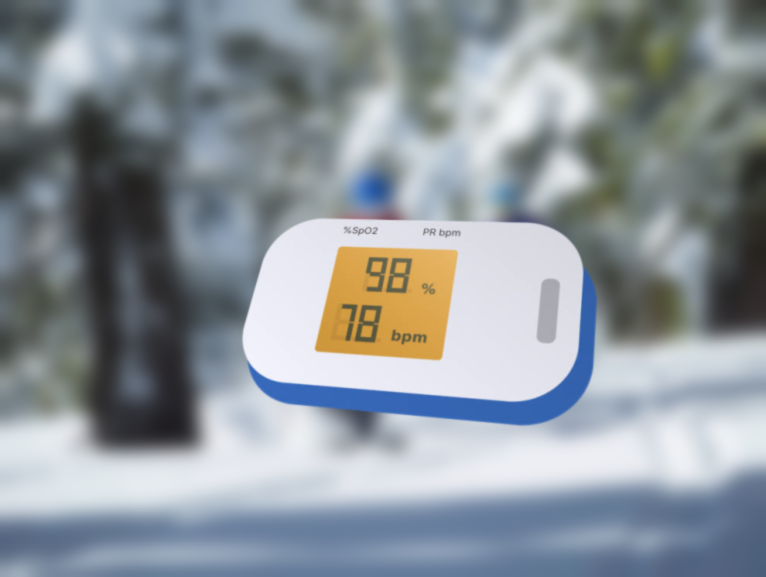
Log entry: 78 bpm
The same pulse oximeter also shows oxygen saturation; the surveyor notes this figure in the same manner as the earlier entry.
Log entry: 98 %
